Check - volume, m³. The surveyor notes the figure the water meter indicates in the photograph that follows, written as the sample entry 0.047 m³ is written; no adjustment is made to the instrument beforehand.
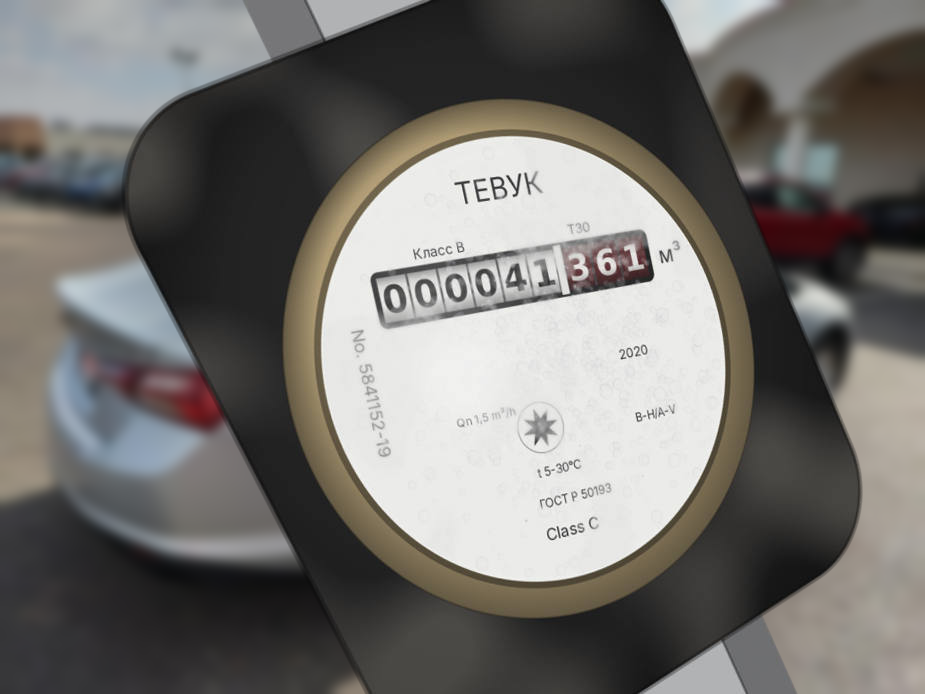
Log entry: 41.361 m³
